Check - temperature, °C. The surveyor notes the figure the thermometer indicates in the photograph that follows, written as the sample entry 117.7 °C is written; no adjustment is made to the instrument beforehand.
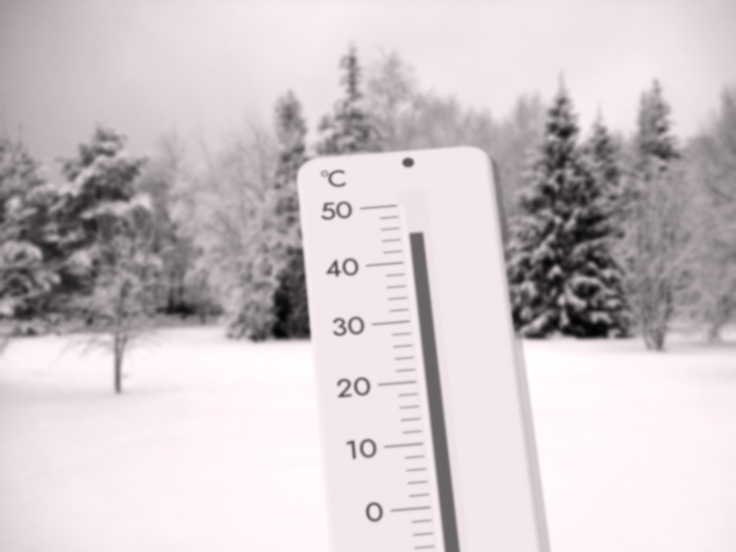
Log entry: 45 °C
